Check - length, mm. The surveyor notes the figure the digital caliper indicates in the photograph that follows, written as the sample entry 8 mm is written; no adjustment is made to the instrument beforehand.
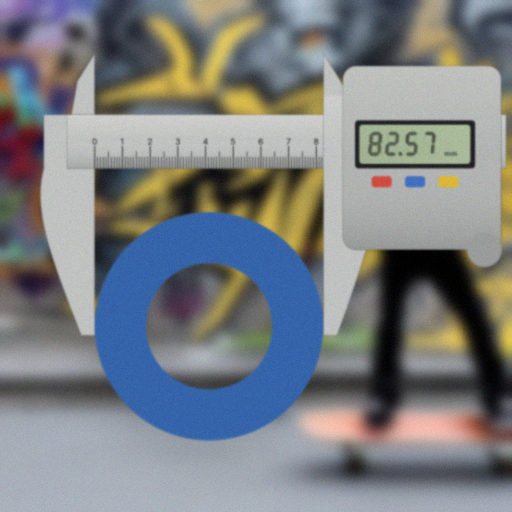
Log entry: 82.57 mm
